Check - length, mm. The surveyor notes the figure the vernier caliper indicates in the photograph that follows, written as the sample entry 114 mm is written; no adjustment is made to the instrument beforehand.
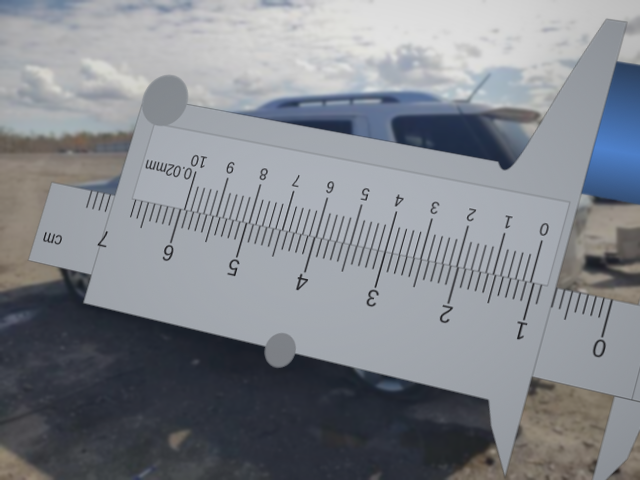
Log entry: 10.4 mm
